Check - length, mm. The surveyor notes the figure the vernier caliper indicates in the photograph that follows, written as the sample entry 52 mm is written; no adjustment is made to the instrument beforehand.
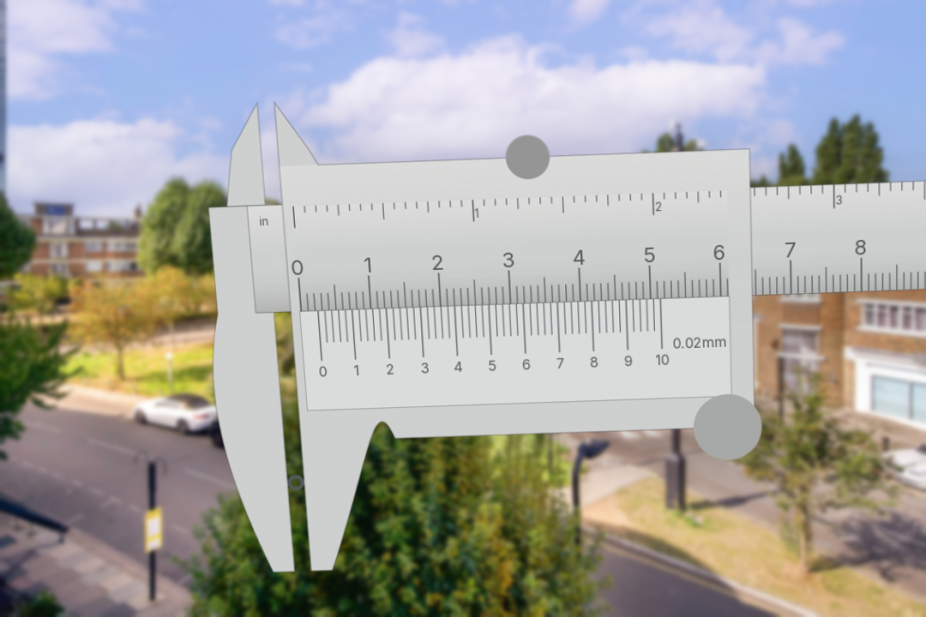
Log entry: 2.4 mm
